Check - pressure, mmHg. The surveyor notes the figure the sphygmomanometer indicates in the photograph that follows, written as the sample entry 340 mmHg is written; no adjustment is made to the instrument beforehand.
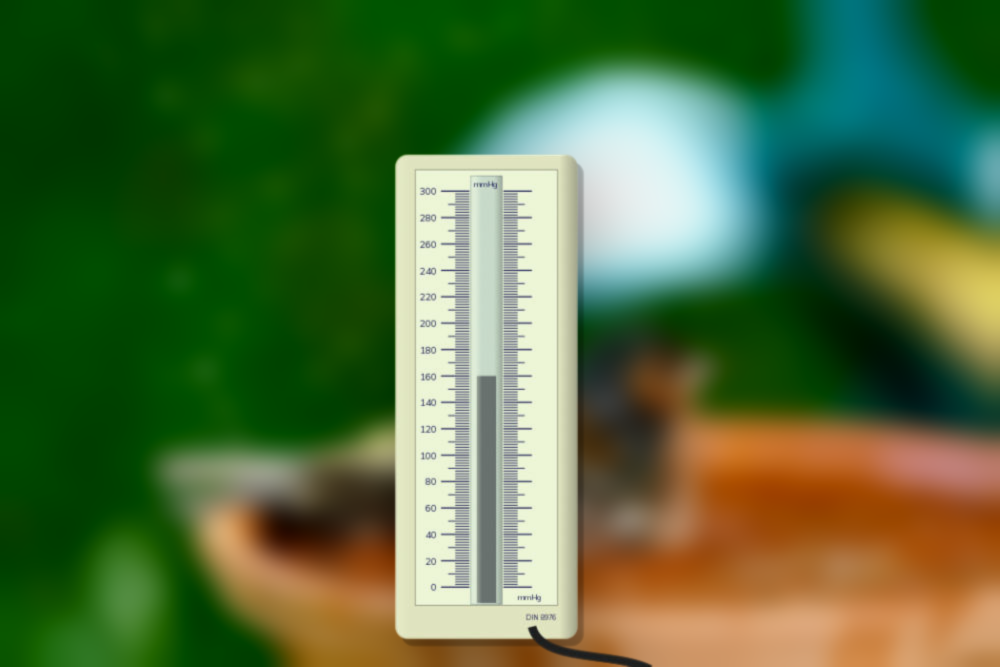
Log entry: 160 mmHg
